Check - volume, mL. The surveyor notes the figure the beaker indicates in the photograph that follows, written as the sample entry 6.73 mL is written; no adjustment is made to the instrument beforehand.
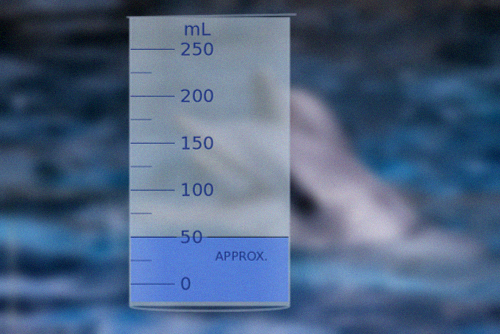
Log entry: 50 mL
